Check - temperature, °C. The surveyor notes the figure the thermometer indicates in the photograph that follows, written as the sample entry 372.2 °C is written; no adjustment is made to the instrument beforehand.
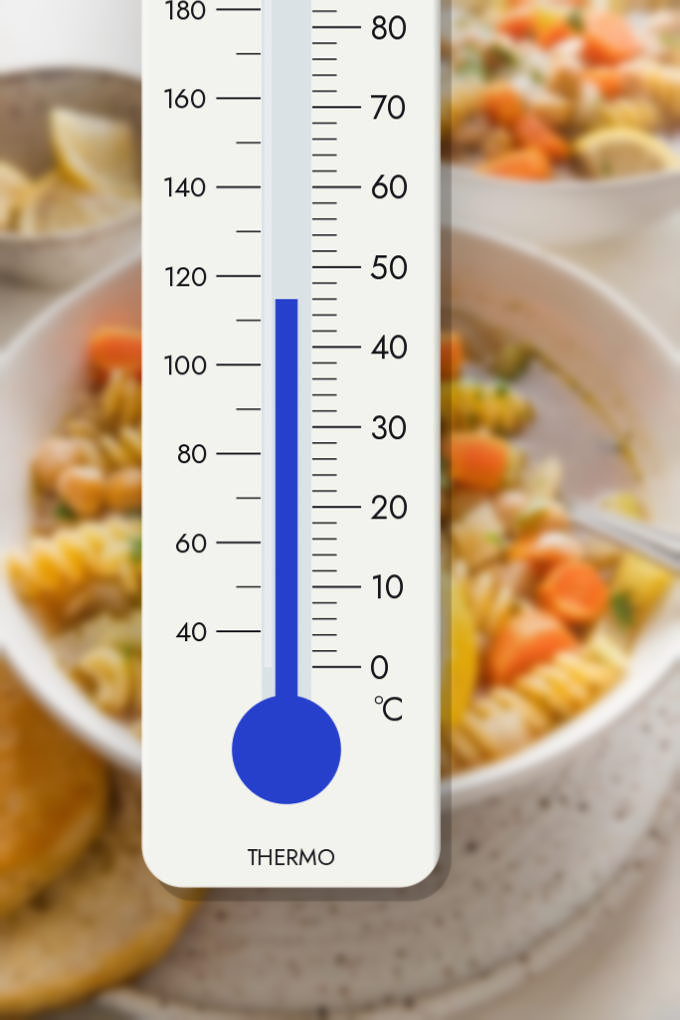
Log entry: 46 °C
